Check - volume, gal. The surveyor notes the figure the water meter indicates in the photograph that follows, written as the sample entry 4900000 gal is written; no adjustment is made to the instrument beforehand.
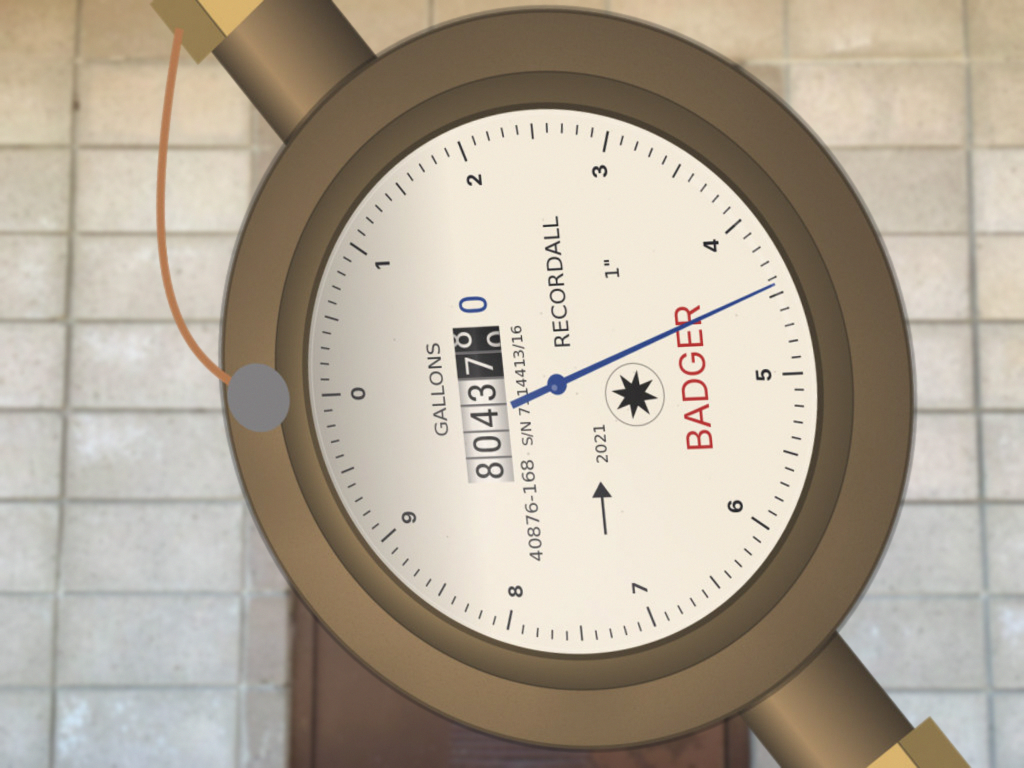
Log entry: 8043784.4 gal
